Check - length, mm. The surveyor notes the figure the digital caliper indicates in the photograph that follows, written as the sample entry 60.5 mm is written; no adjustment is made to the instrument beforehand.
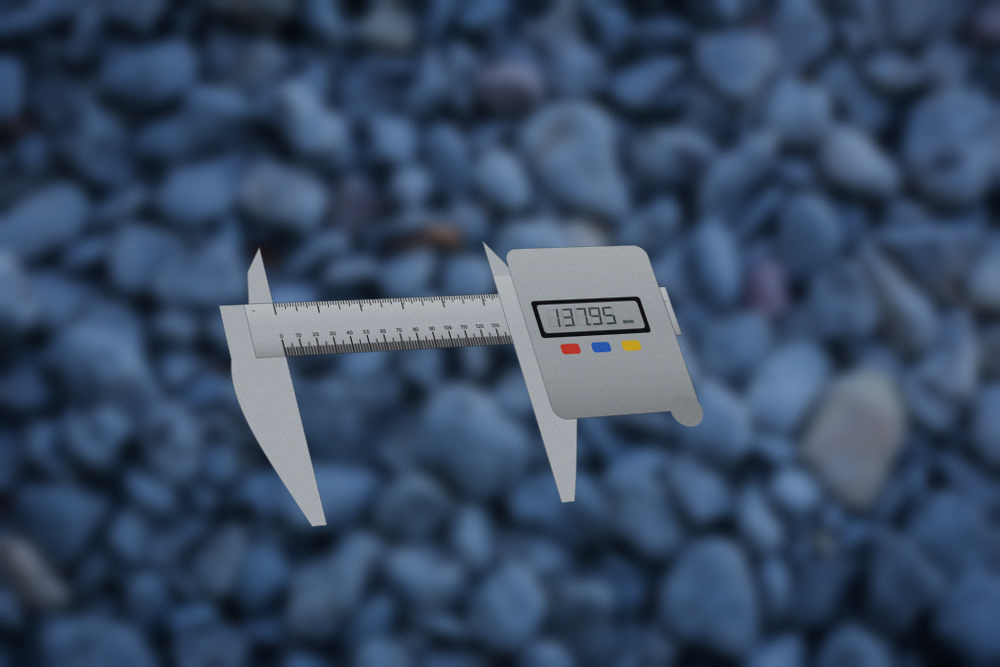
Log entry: 137.95 mm
